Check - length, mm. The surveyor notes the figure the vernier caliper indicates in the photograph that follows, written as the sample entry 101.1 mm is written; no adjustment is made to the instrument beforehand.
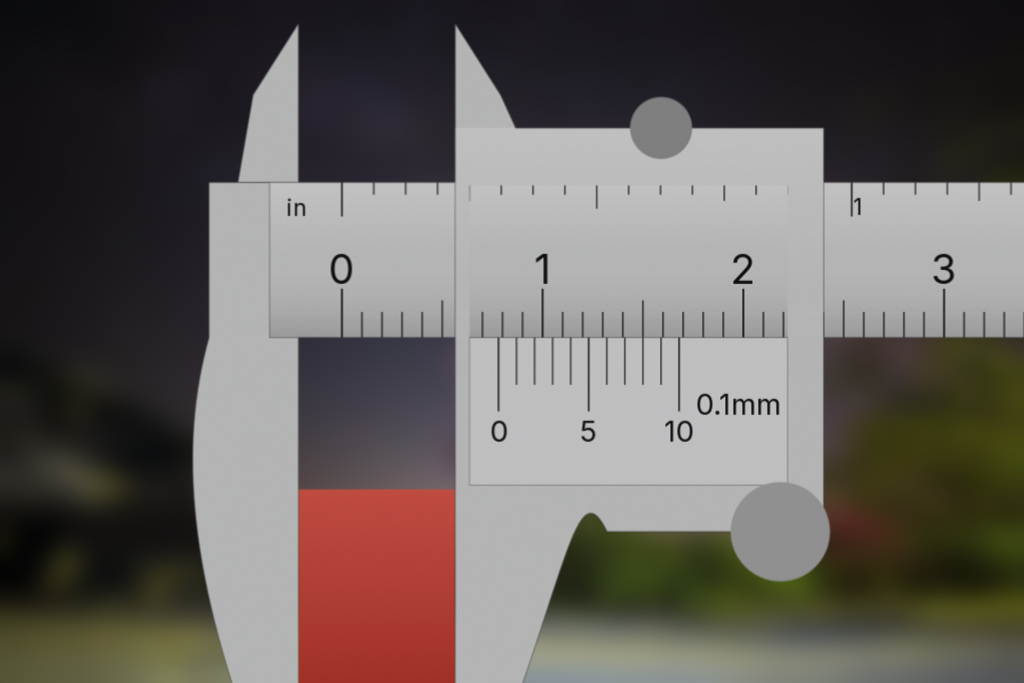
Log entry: 7.8 mm
